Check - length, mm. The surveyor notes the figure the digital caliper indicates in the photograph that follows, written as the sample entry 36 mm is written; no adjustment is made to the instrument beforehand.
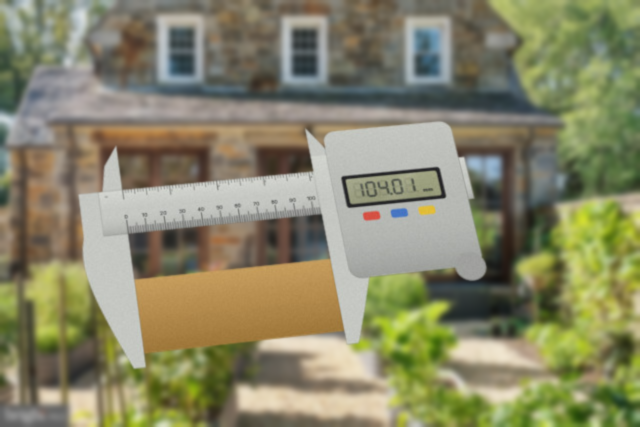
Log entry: 104.01 mm
